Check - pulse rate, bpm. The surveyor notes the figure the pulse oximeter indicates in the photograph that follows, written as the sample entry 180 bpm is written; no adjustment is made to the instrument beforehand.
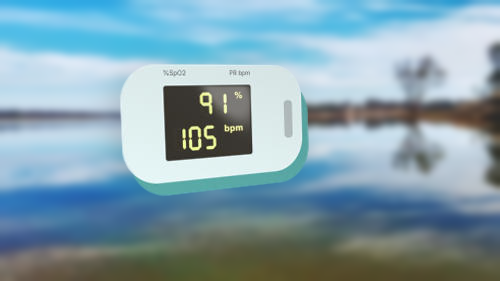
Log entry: 105 bpm
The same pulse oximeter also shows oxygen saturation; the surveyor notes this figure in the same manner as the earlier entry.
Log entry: 91 %
